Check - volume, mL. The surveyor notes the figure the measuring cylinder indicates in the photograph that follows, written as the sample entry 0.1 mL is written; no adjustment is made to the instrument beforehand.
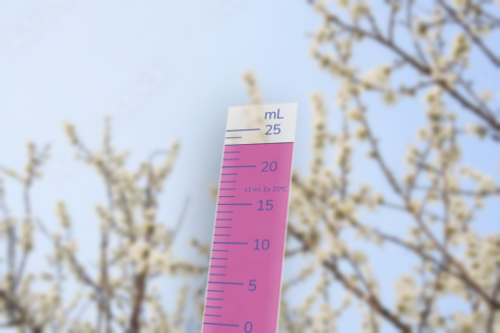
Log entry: 23 mL
